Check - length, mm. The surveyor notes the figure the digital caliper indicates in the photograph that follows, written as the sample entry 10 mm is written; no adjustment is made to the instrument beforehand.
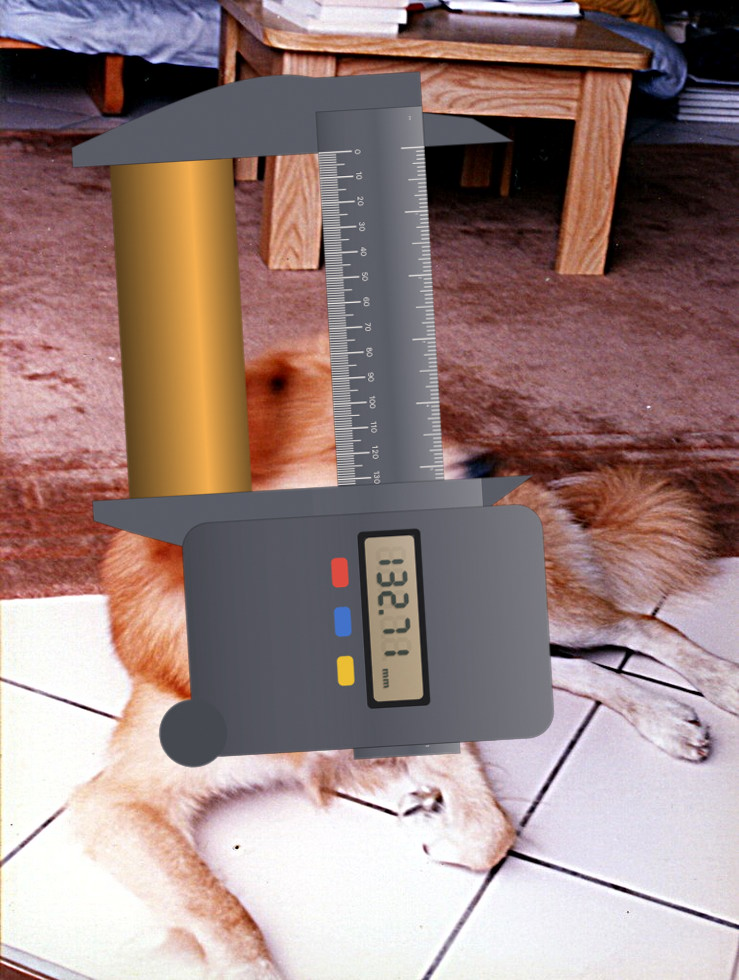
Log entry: 132.71 mm
